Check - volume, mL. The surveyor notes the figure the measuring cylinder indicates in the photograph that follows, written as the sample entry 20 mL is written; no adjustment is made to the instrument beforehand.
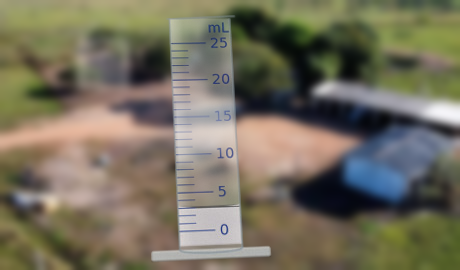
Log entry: 3 mL
